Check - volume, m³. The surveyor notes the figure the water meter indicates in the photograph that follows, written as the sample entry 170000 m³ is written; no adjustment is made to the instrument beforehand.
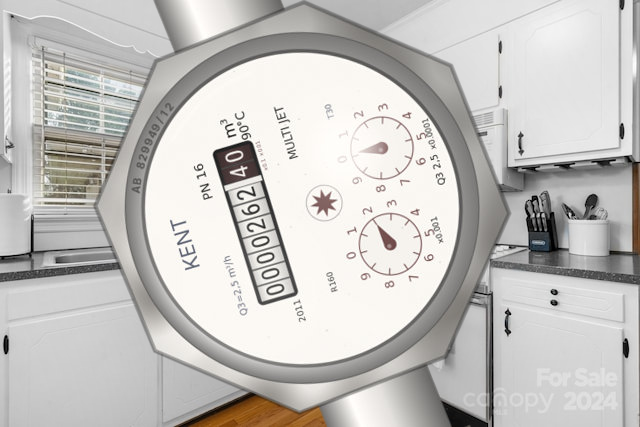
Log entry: 262.4020 m³
